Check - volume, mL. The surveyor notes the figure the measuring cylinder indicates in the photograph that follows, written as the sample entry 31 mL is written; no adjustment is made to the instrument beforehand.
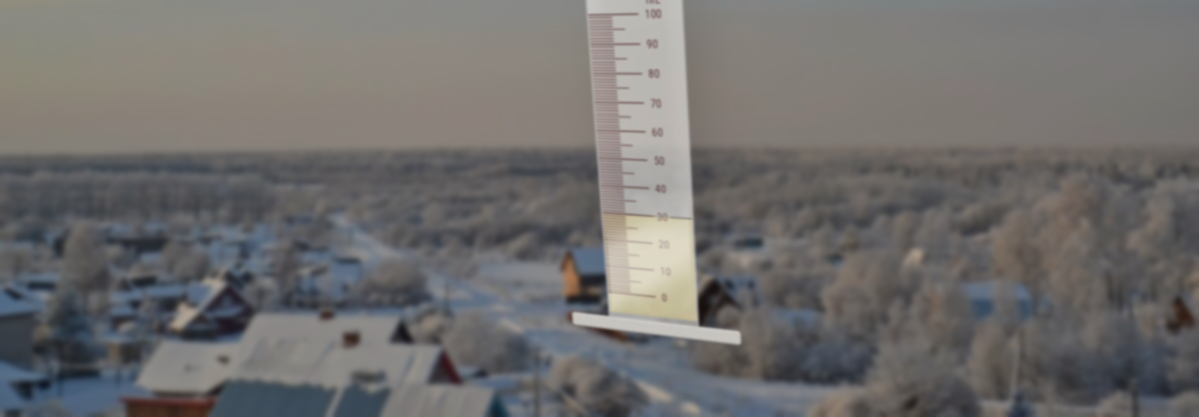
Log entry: 30 mL
